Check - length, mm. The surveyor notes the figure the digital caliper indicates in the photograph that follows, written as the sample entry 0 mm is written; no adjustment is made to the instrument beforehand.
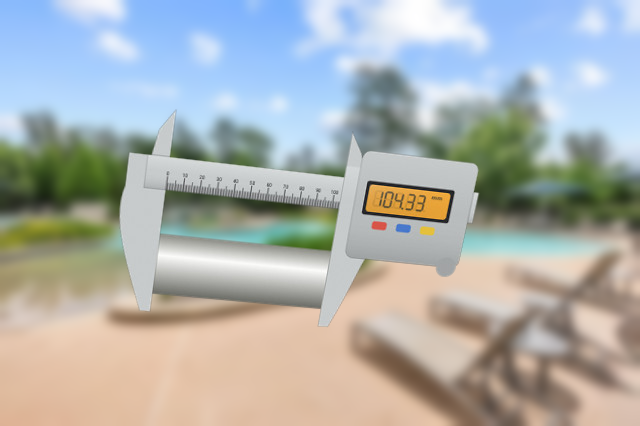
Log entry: 104.33 mm
